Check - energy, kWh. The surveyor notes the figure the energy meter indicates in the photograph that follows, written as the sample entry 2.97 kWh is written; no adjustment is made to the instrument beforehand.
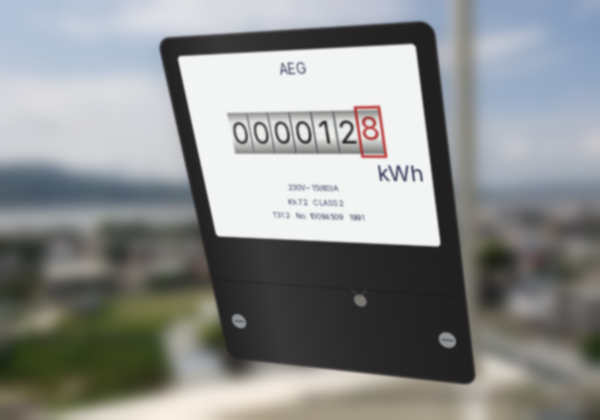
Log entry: 12.8 kWh
